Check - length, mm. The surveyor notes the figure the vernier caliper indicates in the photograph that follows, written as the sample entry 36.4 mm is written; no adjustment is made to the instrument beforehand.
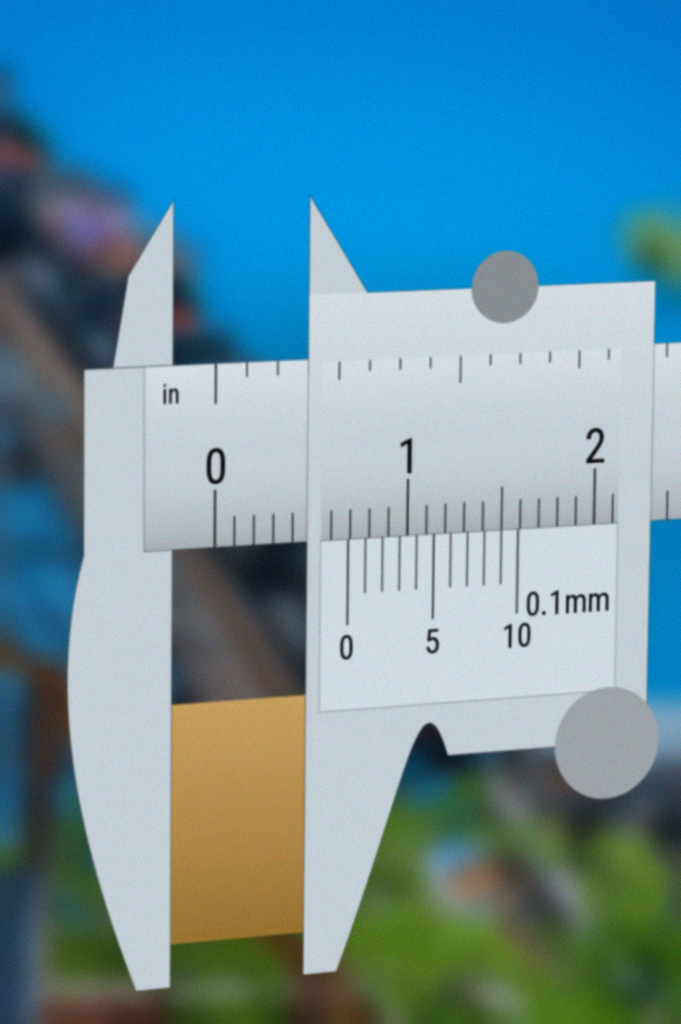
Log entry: 6.9 mm
